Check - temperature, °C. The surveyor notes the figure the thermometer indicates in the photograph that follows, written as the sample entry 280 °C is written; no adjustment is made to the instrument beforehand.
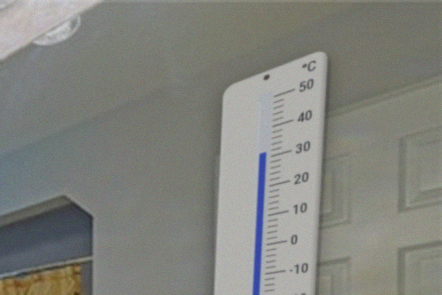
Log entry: 32 °C
